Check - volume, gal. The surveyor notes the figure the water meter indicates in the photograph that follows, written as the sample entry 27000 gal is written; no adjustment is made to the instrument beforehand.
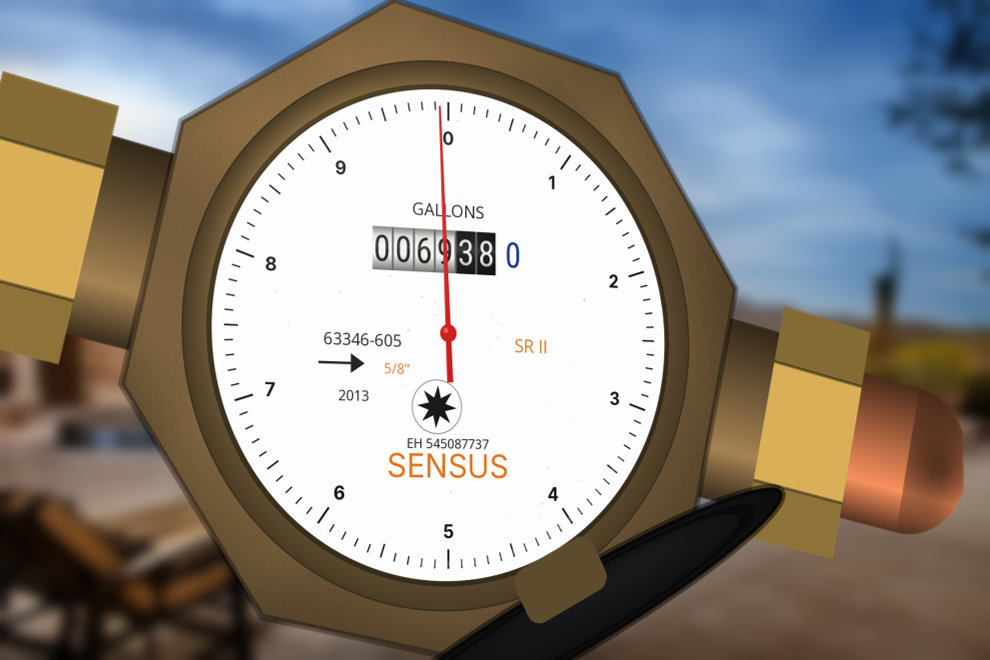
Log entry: 69379.9 gal
